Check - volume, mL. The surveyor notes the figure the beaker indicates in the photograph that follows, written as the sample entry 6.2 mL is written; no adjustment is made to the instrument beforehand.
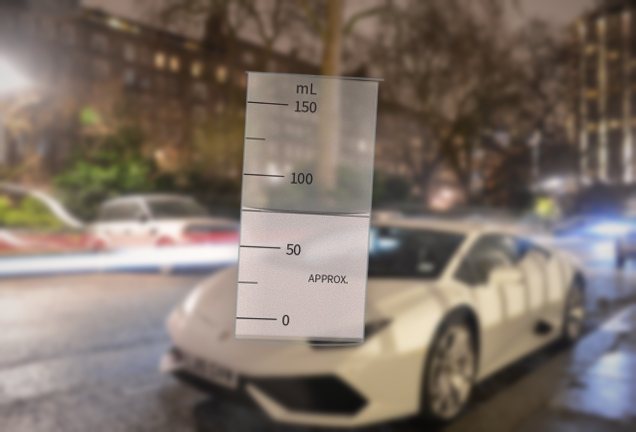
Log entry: 75 mL
